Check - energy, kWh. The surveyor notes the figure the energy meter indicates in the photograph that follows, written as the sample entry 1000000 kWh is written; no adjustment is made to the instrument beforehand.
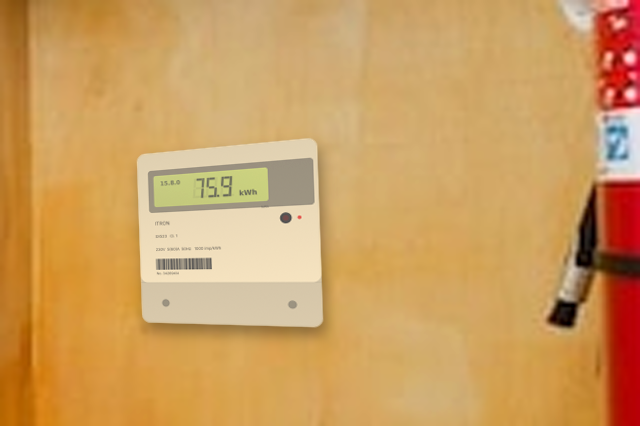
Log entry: 75.9 kWh
